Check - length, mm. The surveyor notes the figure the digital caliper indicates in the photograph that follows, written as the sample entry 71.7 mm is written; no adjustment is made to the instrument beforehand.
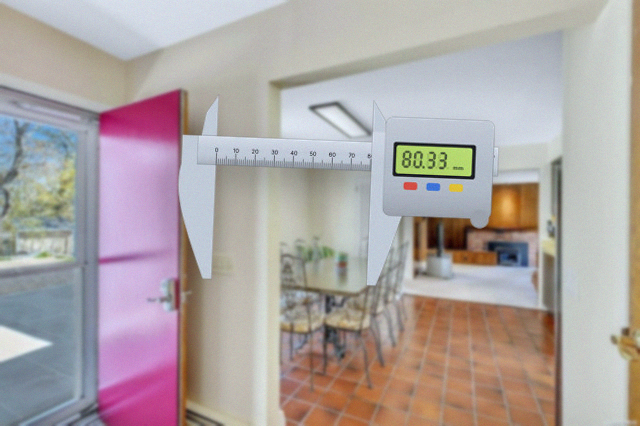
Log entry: 80.33 mm
